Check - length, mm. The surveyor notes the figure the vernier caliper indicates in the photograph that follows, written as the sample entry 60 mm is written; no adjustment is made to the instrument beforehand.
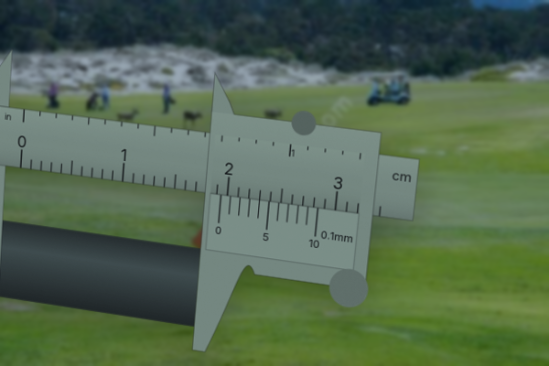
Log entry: 19.4 mm
